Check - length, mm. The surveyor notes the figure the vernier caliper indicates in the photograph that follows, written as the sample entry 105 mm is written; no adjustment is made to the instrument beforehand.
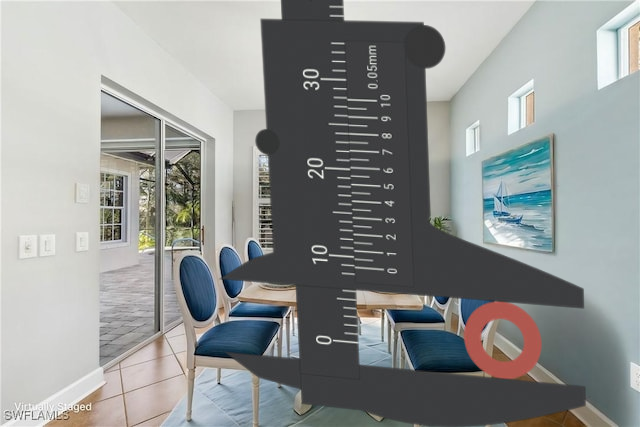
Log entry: 8.8 mm
